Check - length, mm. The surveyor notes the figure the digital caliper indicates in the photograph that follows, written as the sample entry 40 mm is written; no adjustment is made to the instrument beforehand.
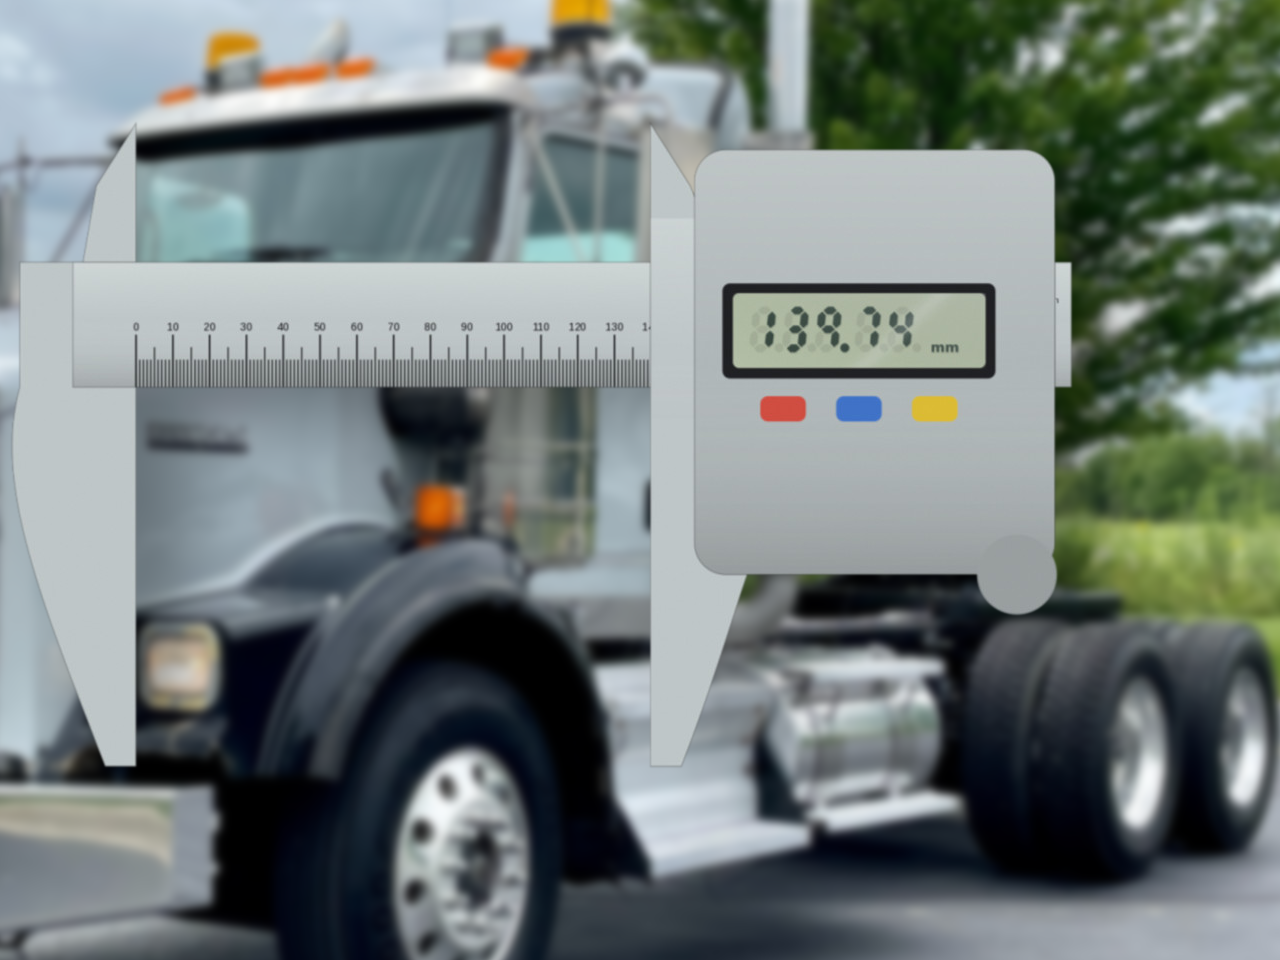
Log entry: 139.74 mm
